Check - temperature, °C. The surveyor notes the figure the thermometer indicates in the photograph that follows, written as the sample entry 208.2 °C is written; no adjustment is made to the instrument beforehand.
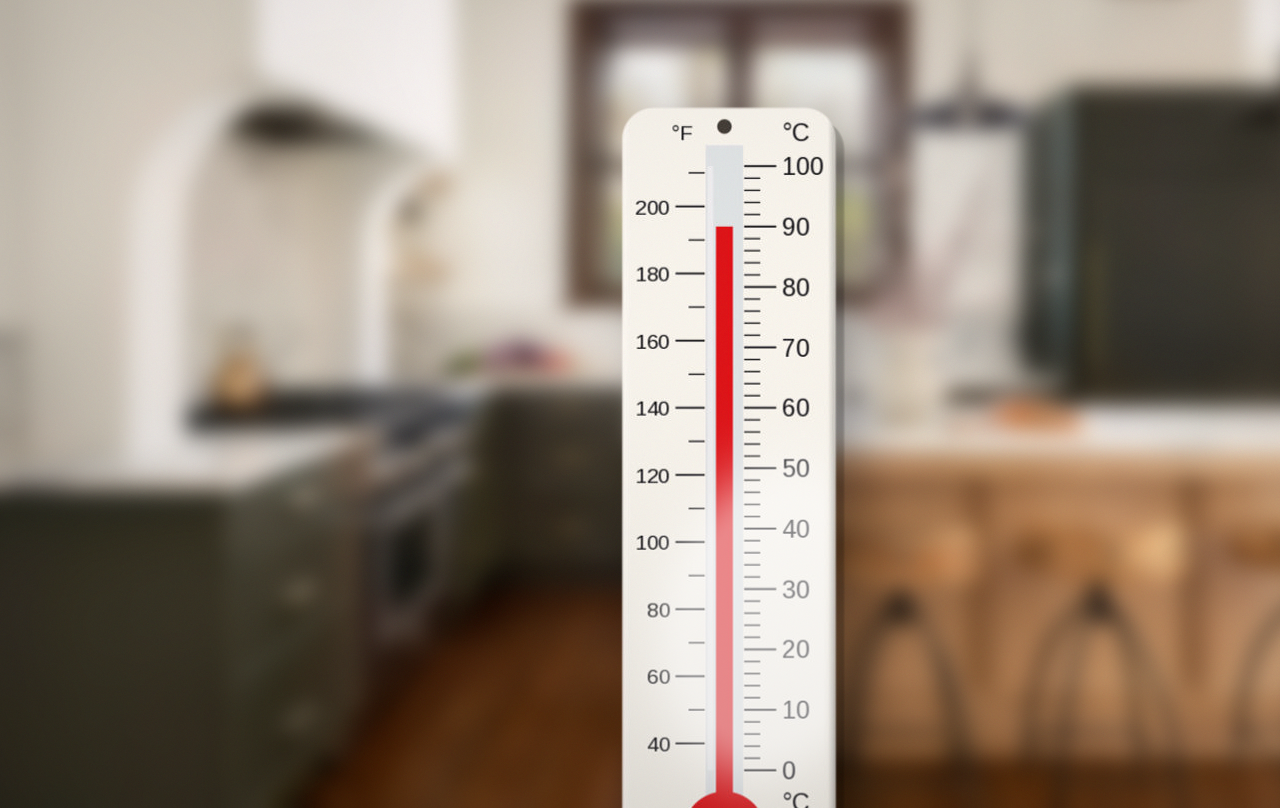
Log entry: 90 °C
